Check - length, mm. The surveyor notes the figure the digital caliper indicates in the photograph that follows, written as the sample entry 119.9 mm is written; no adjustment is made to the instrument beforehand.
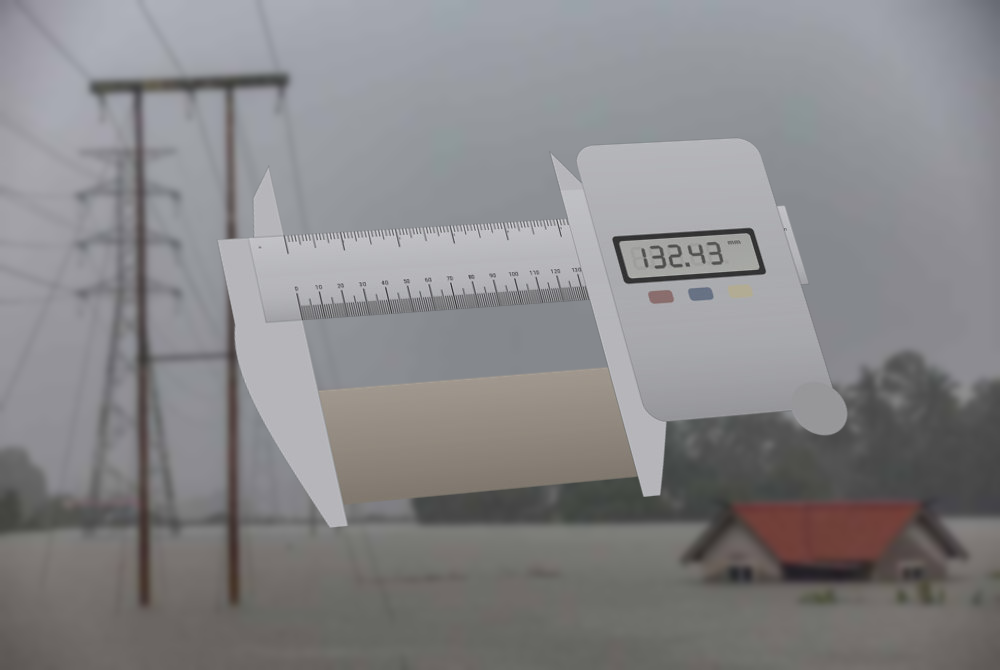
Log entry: 132.43 mm
